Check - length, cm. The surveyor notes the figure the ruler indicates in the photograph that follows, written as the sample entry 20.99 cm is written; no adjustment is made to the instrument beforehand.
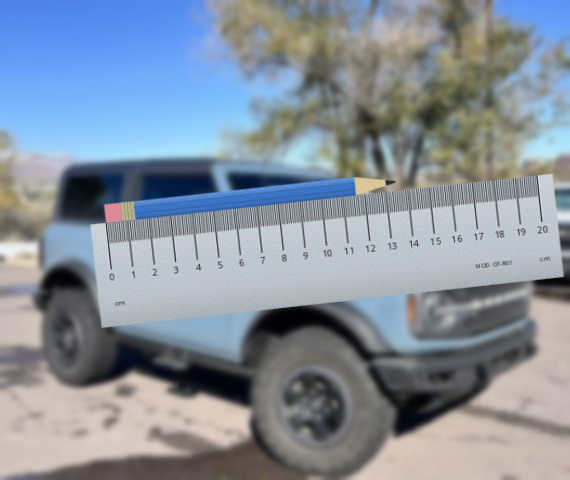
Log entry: 13.5 cm
